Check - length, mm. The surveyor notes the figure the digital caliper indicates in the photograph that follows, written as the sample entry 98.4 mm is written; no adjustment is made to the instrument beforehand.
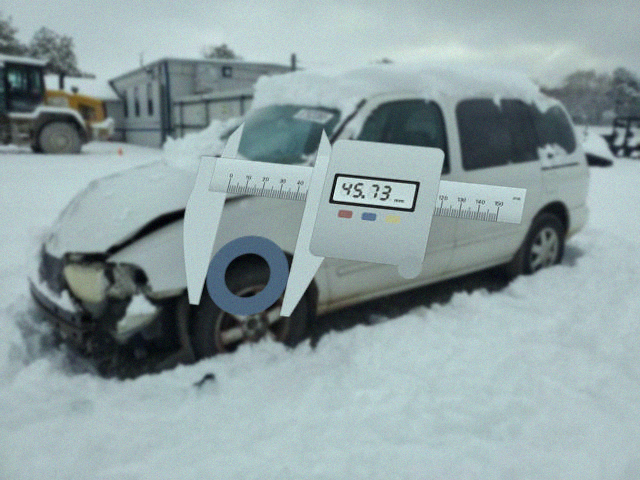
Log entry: 45.73 mm
